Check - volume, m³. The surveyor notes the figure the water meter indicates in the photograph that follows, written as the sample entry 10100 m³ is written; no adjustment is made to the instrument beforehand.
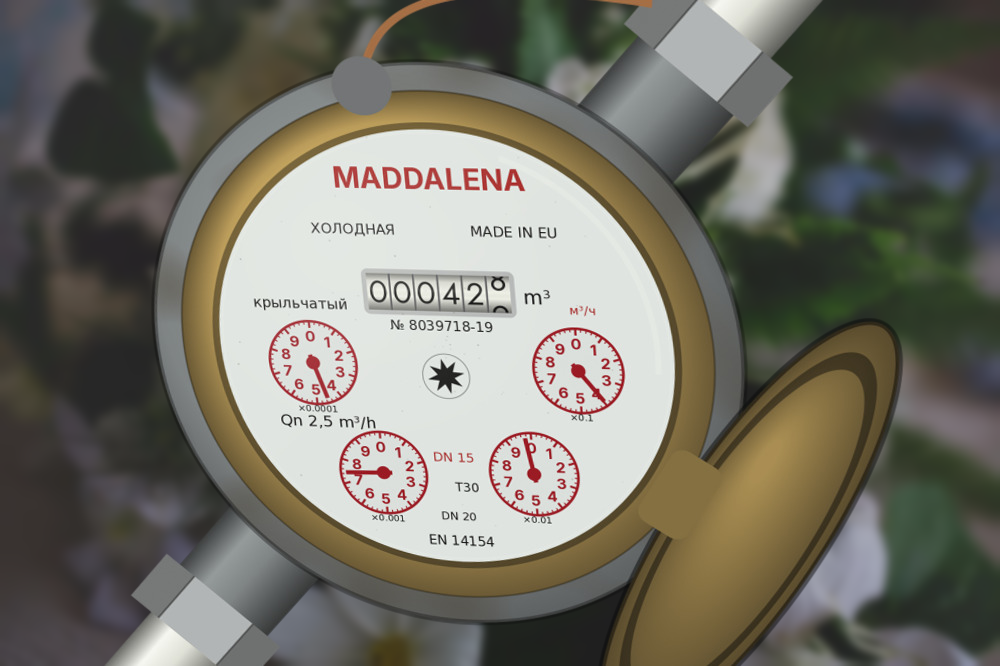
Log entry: 428.3974 m³
